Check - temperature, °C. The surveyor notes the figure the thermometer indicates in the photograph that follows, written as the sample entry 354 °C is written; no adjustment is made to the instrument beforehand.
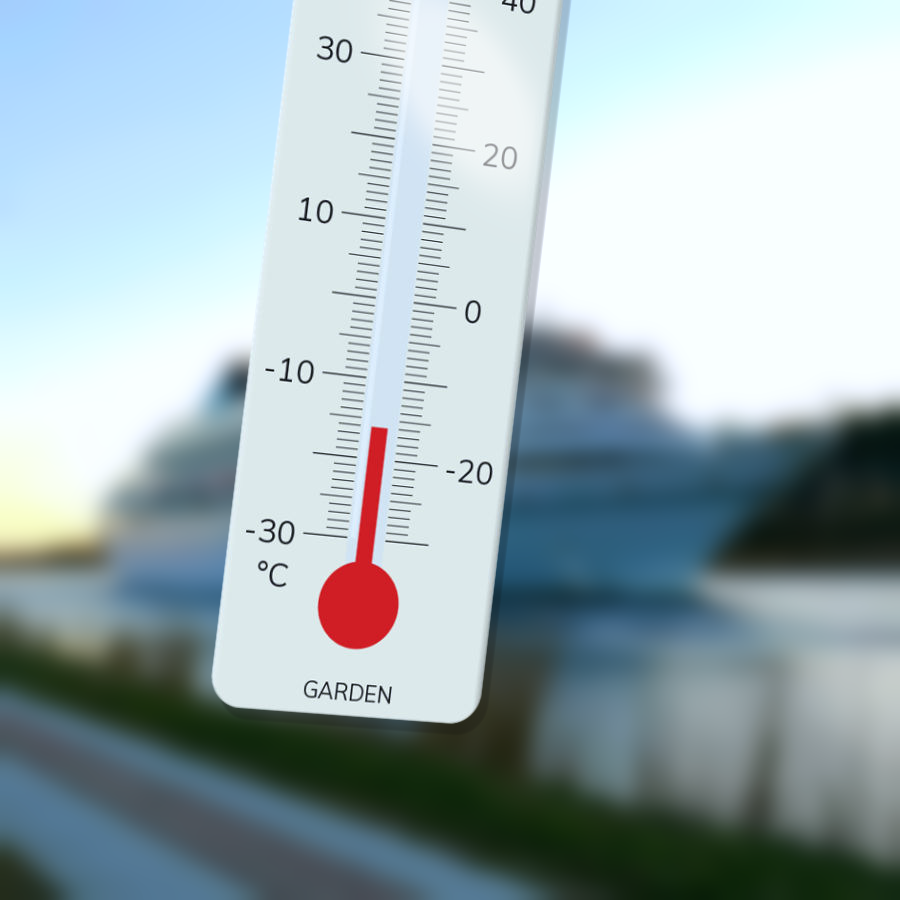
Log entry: -16 °C
